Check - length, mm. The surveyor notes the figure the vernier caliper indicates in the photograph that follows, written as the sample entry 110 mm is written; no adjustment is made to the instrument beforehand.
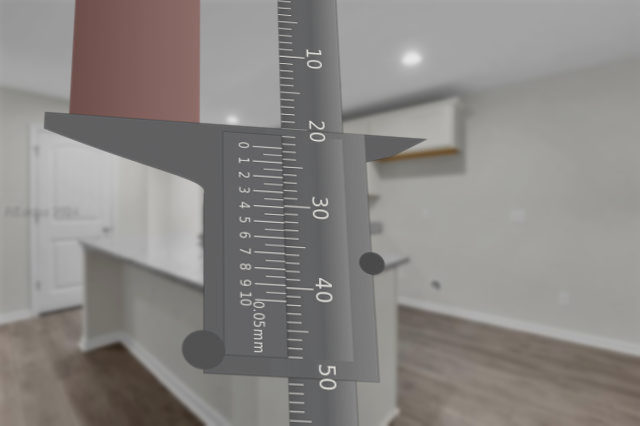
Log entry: 22.6 mm
